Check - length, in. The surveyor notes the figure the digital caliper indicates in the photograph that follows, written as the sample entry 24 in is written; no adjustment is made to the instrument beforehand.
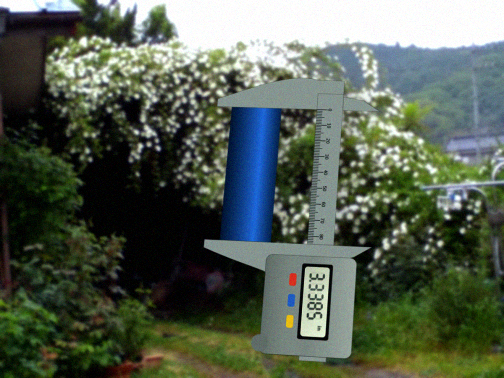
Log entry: 3.3385 in
